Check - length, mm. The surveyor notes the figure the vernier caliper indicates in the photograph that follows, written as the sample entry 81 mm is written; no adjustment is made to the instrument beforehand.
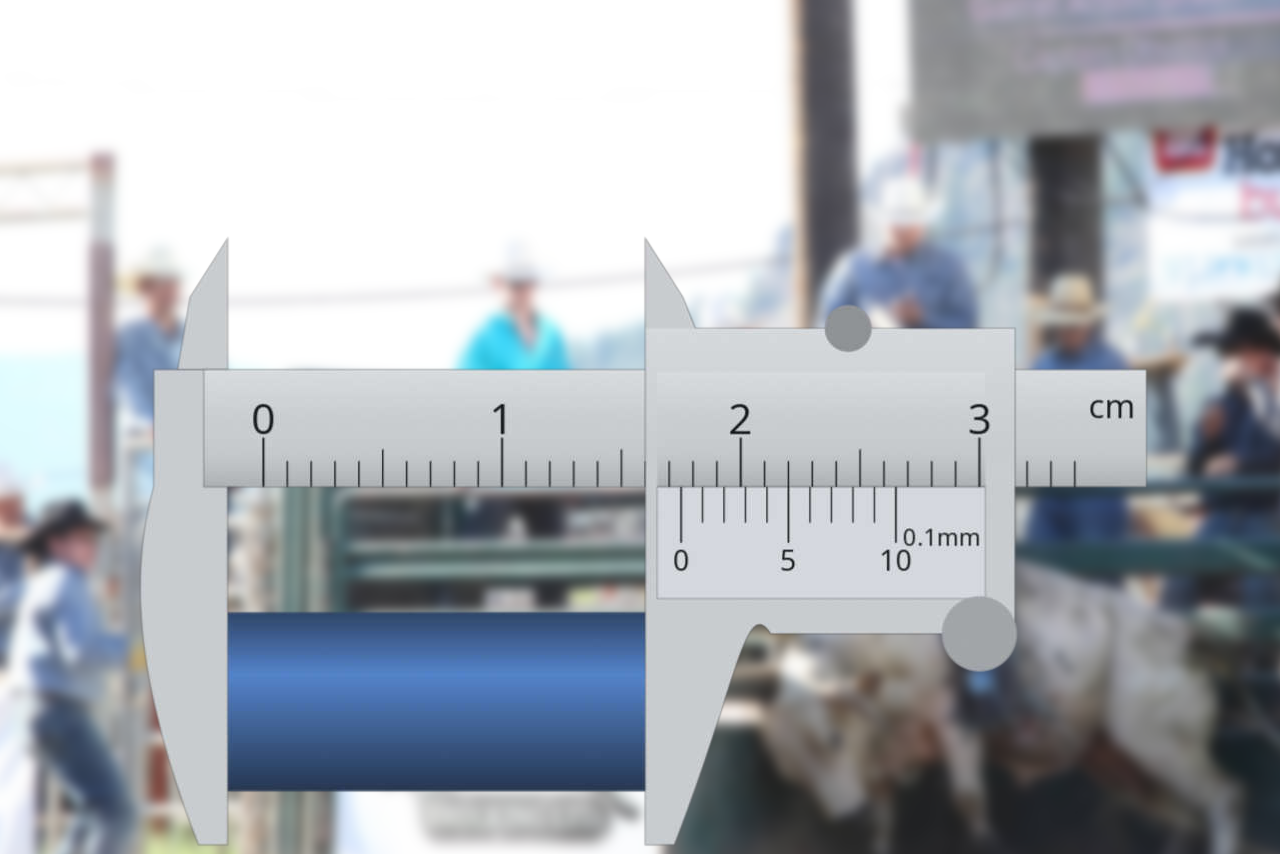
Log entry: 17.5 mm
